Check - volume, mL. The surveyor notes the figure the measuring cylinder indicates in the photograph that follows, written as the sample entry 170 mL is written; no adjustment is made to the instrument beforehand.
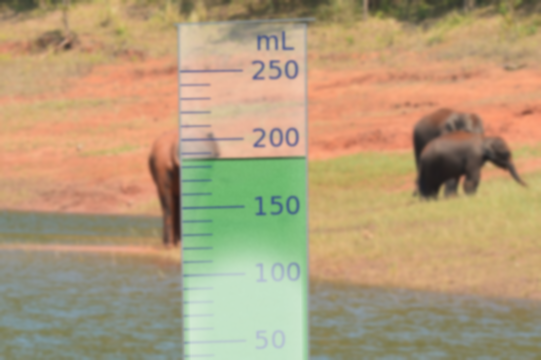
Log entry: 185 mL
